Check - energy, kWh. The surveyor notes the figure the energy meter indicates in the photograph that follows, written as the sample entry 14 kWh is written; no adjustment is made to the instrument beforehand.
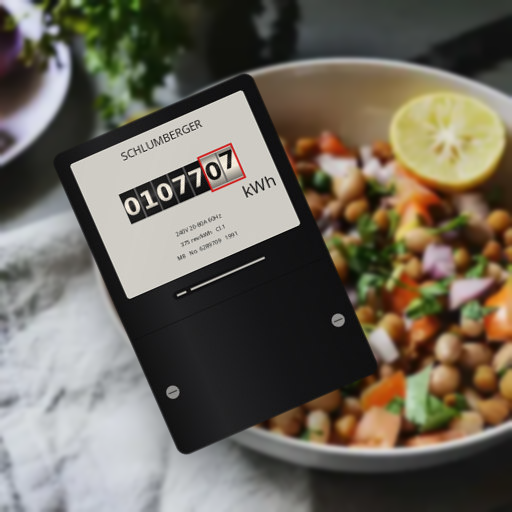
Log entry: 1077.07 kWh
